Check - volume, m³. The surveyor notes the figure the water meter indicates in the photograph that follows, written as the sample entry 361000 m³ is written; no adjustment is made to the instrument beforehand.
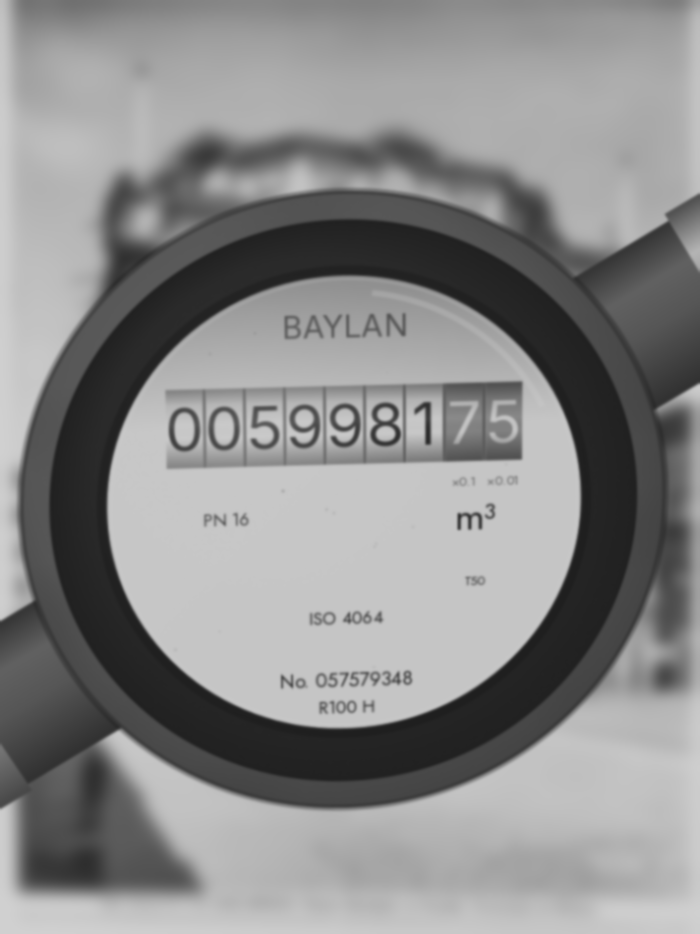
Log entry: 59981.75 m³
